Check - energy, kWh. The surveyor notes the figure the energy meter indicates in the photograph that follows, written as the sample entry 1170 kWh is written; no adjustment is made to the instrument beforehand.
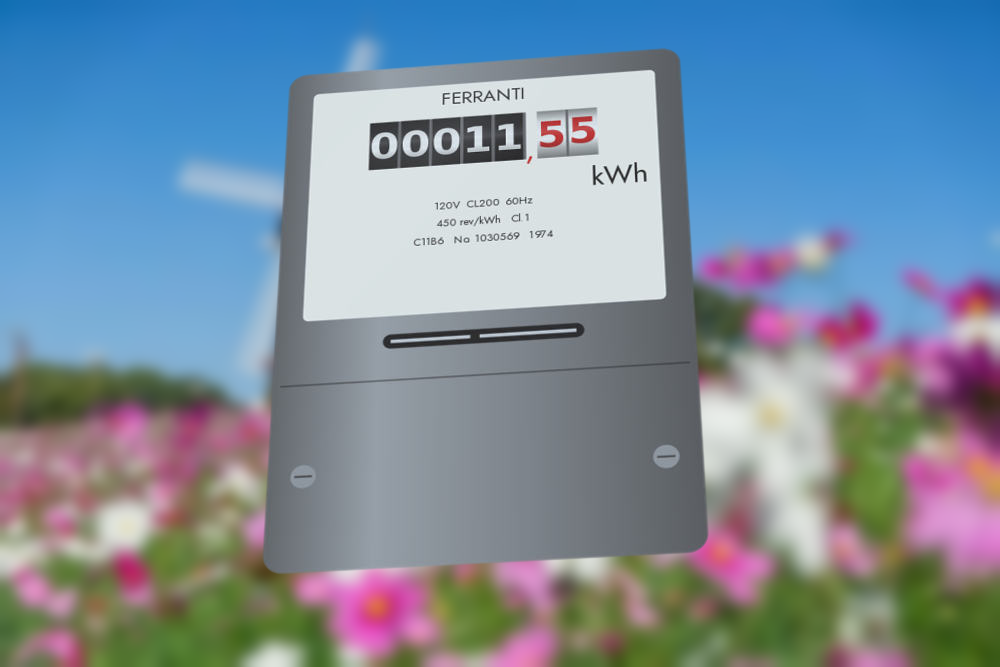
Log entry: 11.55 kWh
